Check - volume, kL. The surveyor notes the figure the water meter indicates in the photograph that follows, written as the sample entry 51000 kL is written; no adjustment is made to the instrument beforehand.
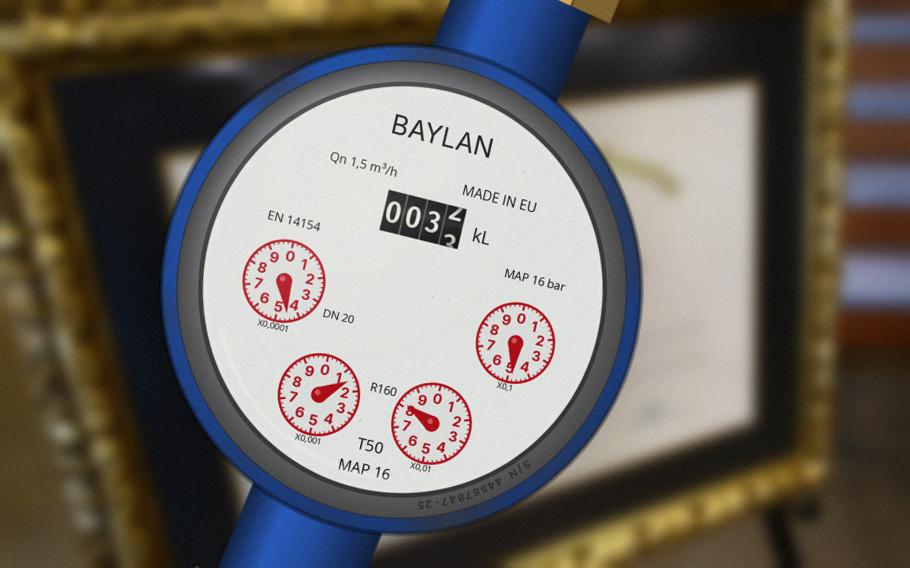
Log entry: 32.4814 kL
